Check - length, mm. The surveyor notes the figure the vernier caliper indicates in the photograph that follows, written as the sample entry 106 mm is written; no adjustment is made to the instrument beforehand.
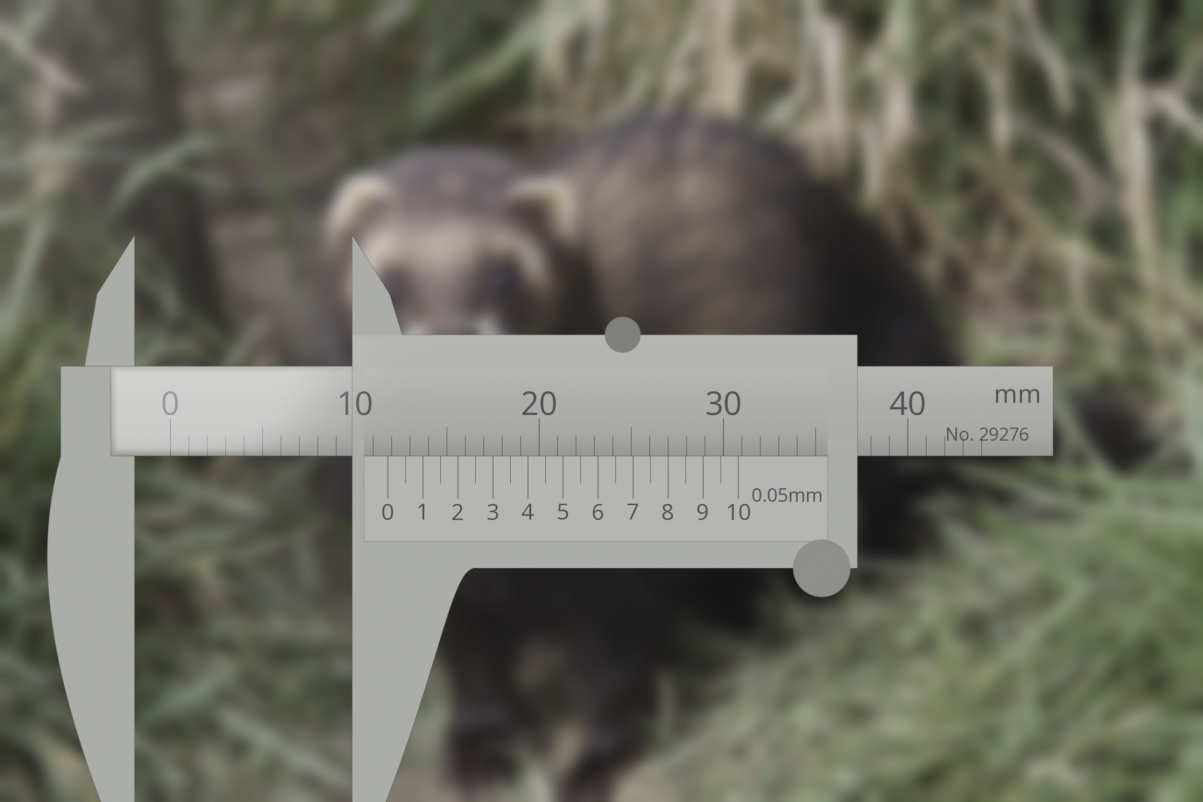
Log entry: 11.8 mm
